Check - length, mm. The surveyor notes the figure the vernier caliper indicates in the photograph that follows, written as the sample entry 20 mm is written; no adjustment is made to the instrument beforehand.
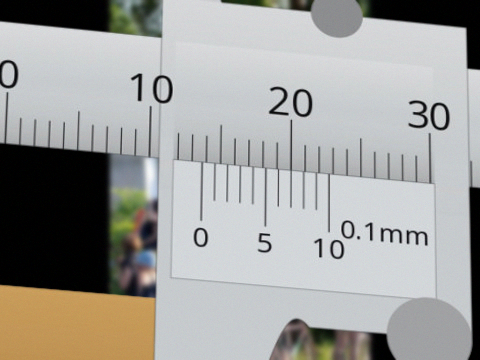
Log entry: 13.7 mm
